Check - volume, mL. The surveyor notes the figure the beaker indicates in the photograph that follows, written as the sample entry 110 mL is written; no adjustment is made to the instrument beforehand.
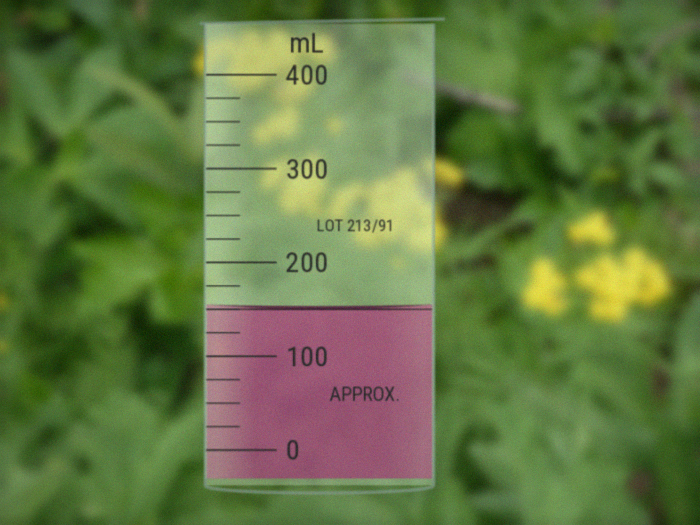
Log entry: 150 mL
